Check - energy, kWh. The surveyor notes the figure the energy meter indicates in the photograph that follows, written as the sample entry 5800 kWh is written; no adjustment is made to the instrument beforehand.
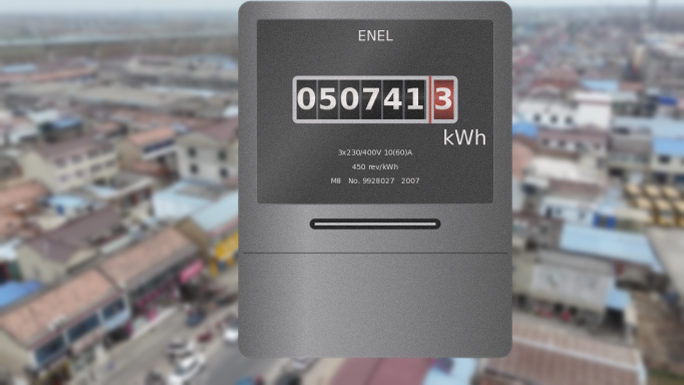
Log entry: 50741.3 kWh
